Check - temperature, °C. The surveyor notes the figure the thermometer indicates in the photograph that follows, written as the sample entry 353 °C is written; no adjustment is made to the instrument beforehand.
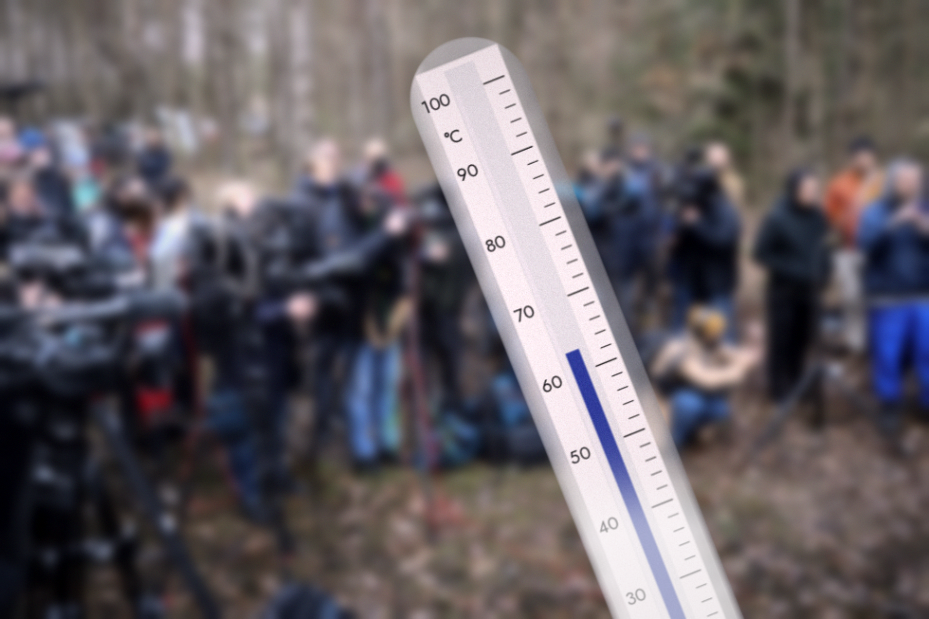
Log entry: 63 °C
